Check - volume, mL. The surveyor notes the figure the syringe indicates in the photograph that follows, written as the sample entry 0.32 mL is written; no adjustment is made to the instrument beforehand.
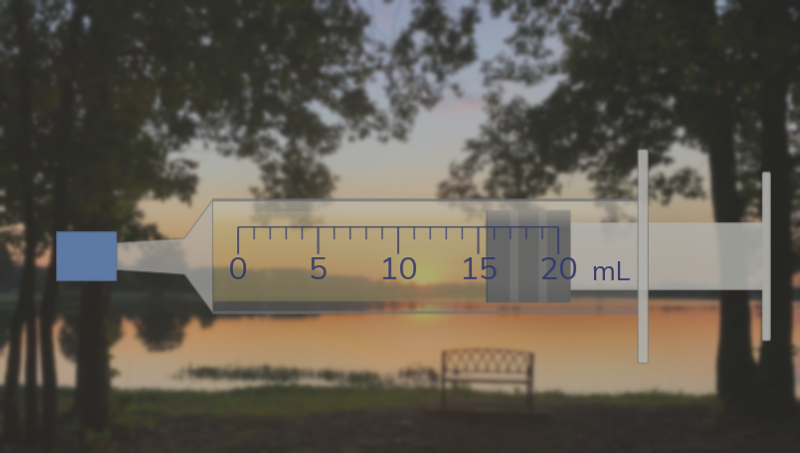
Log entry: 15.5 mL
